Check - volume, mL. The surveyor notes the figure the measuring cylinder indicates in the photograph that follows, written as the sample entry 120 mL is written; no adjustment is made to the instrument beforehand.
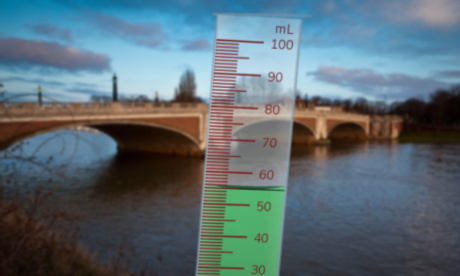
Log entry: 55 mL
